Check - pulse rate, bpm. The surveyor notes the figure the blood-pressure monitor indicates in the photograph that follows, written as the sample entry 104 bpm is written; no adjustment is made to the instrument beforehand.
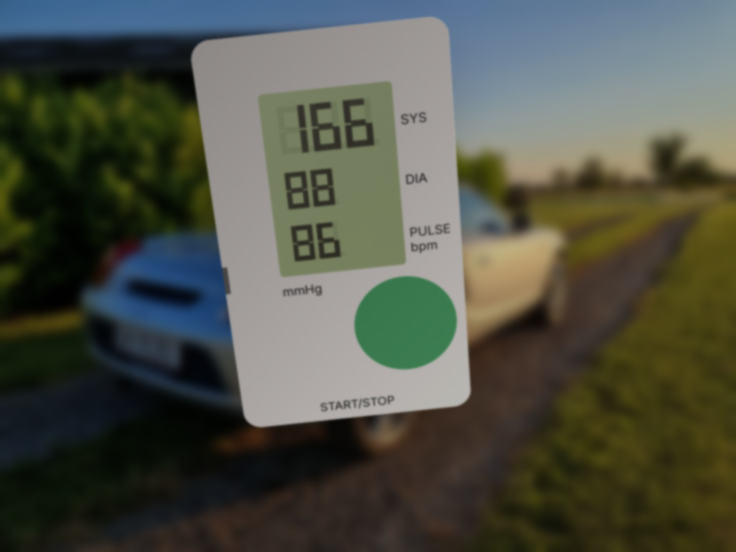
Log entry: 86 bpm
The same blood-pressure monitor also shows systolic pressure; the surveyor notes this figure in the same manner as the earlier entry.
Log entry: 166 mmHg
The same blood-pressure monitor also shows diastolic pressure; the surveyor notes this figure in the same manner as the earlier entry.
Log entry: 88 mmHg
